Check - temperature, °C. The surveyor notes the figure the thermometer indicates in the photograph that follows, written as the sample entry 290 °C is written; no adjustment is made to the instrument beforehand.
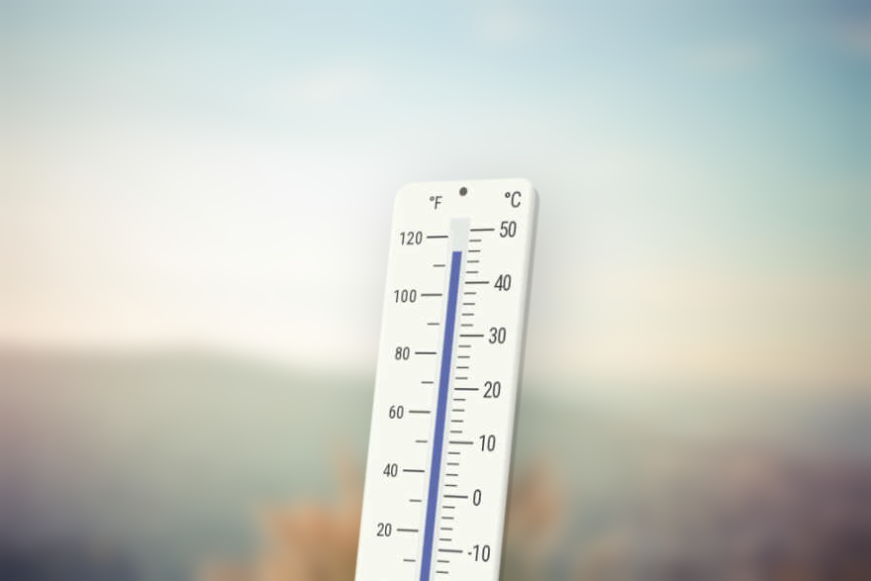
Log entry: 46 °C
